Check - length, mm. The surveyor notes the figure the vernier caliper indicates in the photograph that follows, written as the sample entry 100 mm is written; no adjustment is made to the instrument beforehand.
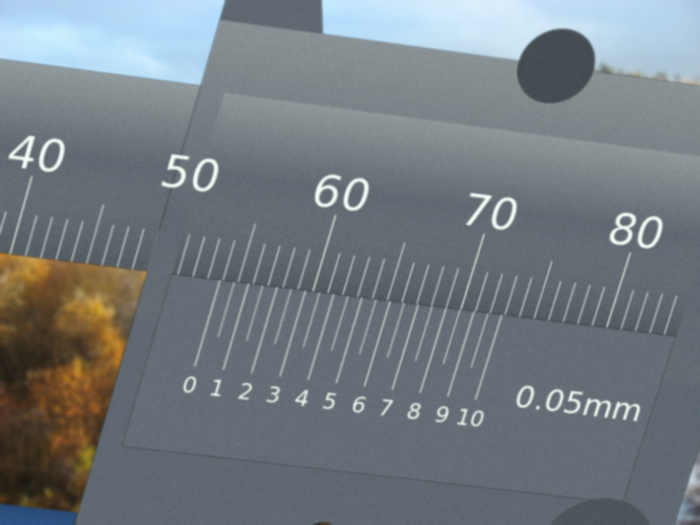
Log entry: 53.8 mm
